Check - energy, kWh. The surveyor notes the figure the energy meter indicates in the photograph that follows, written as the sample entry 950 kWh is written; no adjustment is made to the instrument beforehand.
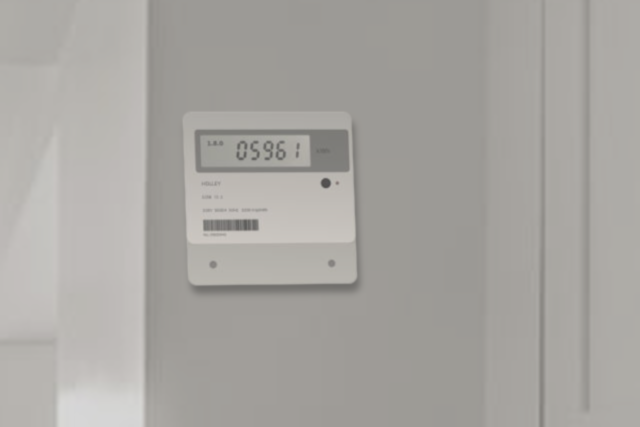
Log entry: 5961 kWh
